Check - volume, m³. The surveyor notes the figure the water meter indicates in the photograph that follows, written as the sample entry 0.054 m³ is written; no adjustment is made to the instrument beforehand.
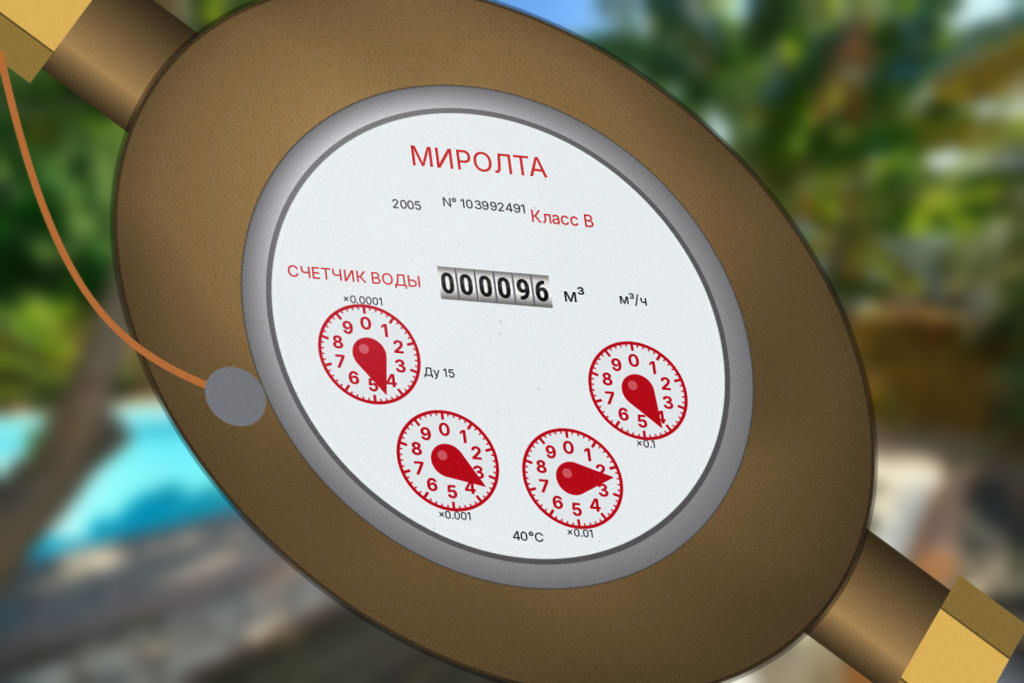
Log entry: 96.4234 m³
